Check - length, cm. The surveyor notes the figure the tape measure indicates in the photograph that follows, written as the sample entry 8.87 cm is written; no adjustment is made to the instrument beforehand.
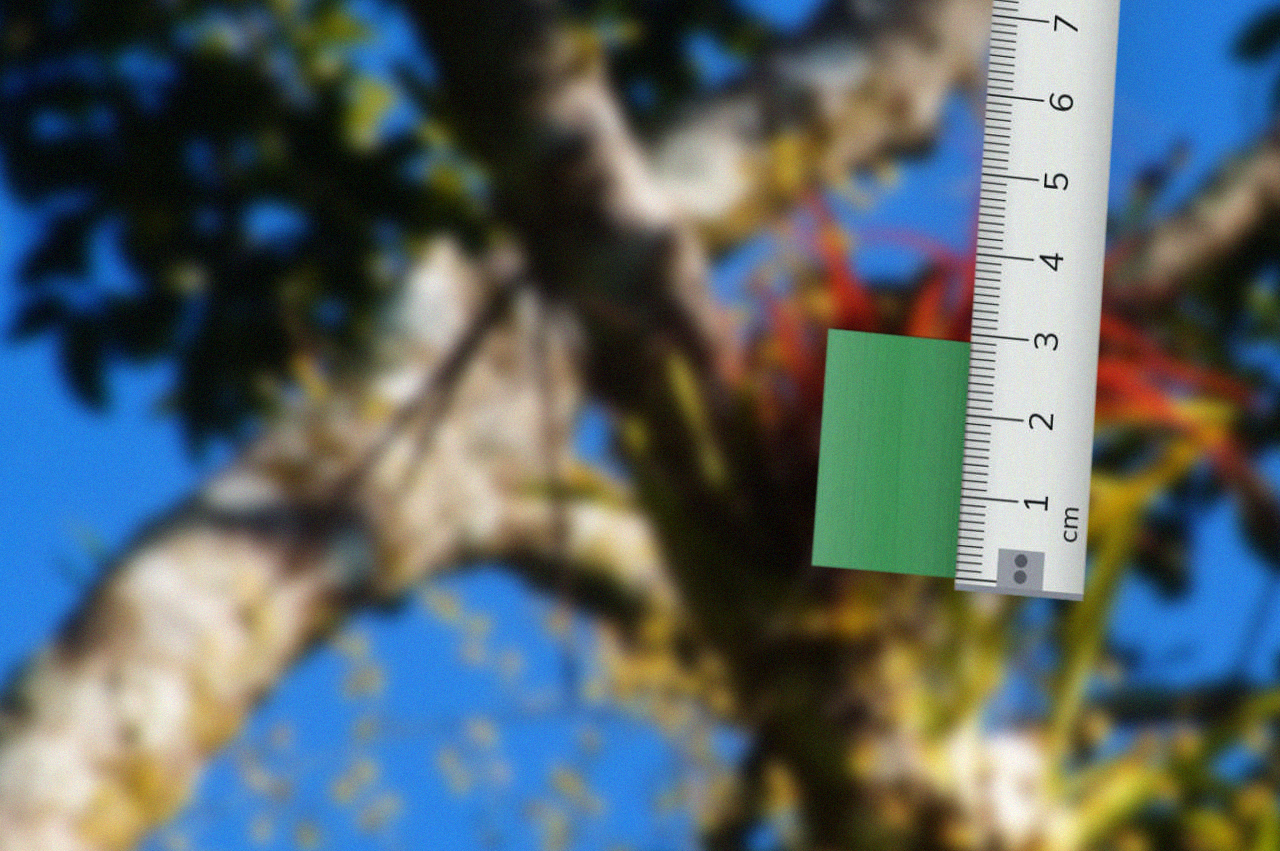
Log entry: 2.9 cm
